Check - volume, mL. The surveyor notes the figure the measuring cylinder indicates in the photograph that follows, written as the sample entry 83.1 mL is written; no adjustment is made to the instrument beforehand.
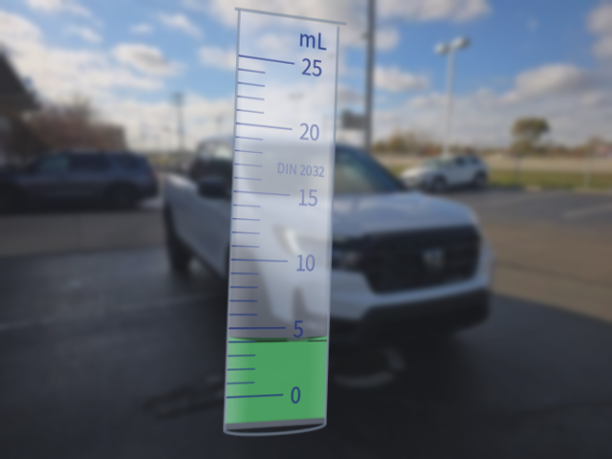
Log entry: 4 mL
